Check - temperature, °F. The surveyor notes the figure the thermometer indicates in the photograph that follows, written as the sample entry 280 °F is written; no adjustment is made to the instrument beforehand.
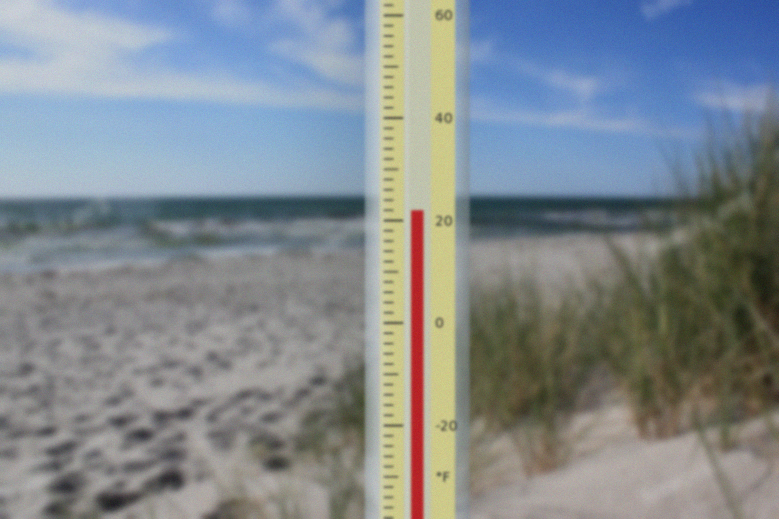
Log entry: 22 °F
